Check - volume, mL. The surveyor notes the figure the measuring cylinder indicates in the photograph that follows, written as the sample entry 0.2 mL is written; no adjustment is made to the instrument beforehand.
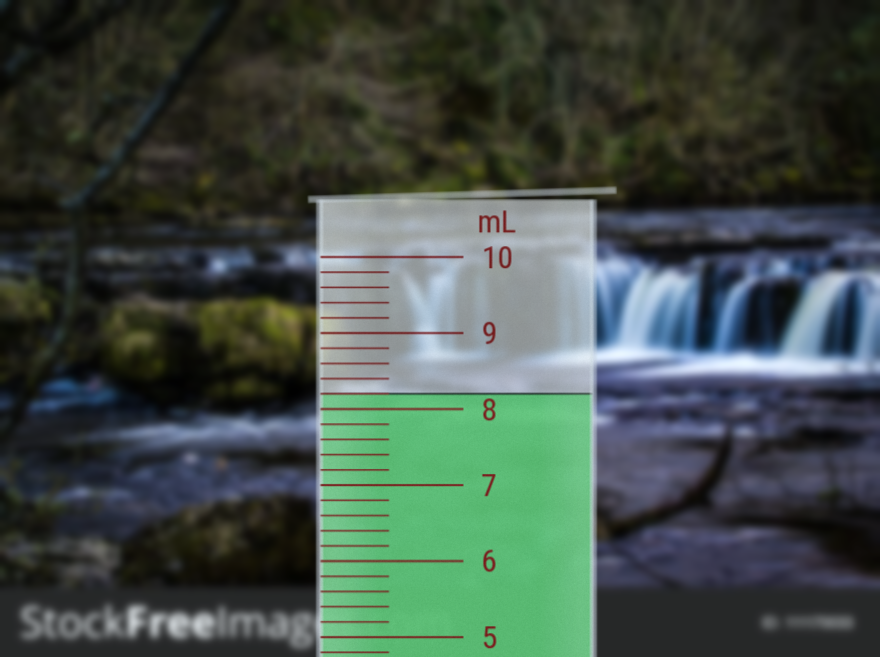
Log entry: 8.2 mL
